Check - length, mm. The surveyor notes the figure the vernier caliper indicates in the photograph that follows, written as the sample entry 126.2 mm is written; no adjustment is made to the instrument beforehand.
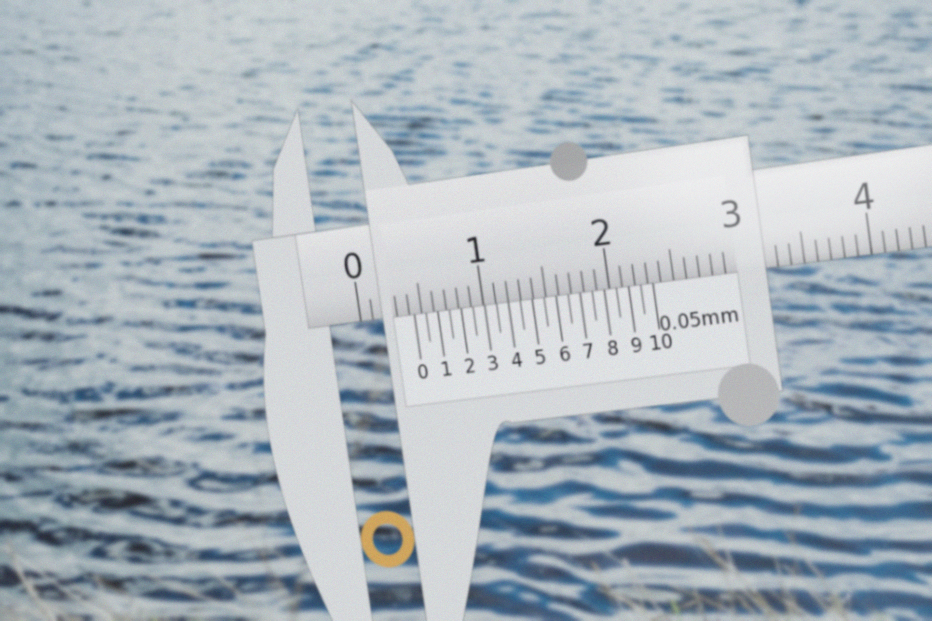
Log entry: 4.4 mm
